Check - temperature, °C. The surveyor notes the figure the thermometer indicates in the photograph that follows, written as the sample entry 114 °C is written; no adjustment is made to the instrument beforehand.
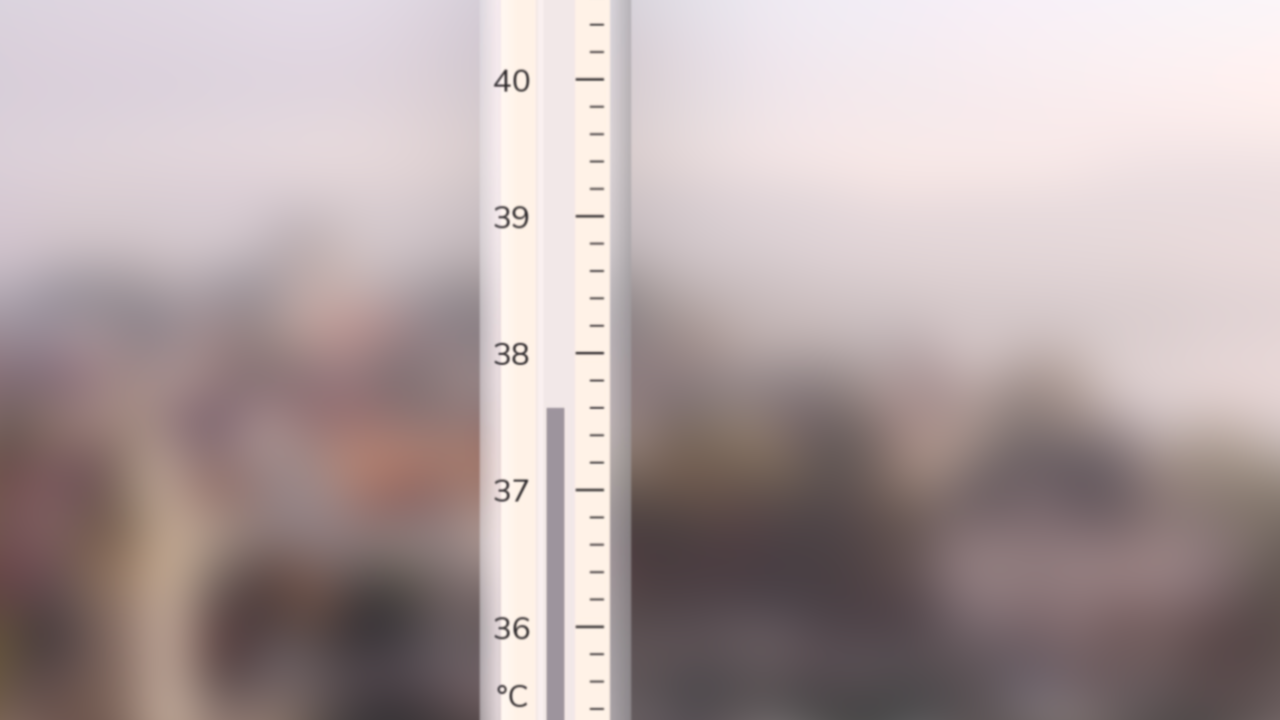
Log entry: 37.6 °C
